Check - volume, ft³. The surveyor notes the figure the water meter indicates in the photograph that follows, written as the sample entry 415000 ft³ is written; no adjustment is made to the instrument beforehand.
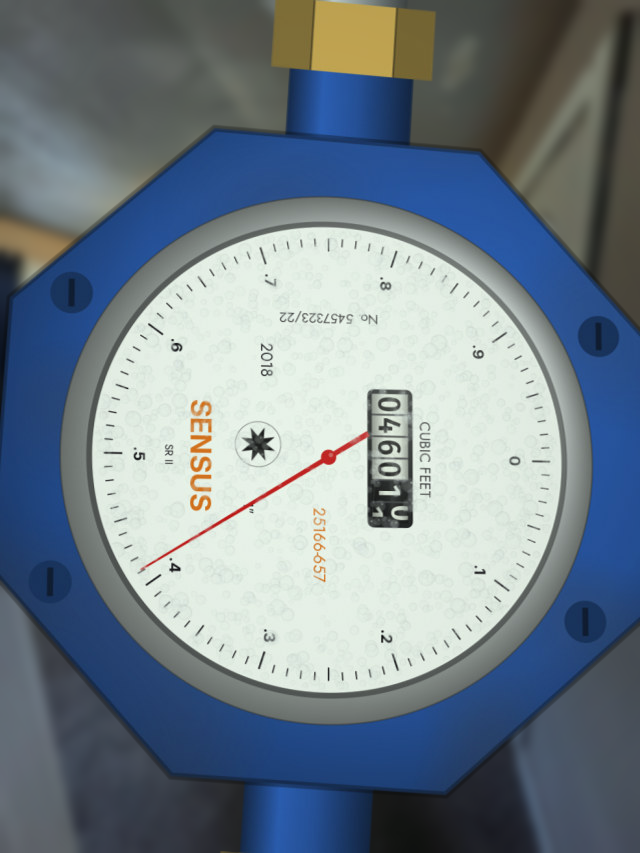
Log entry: 46010.41 ft³
